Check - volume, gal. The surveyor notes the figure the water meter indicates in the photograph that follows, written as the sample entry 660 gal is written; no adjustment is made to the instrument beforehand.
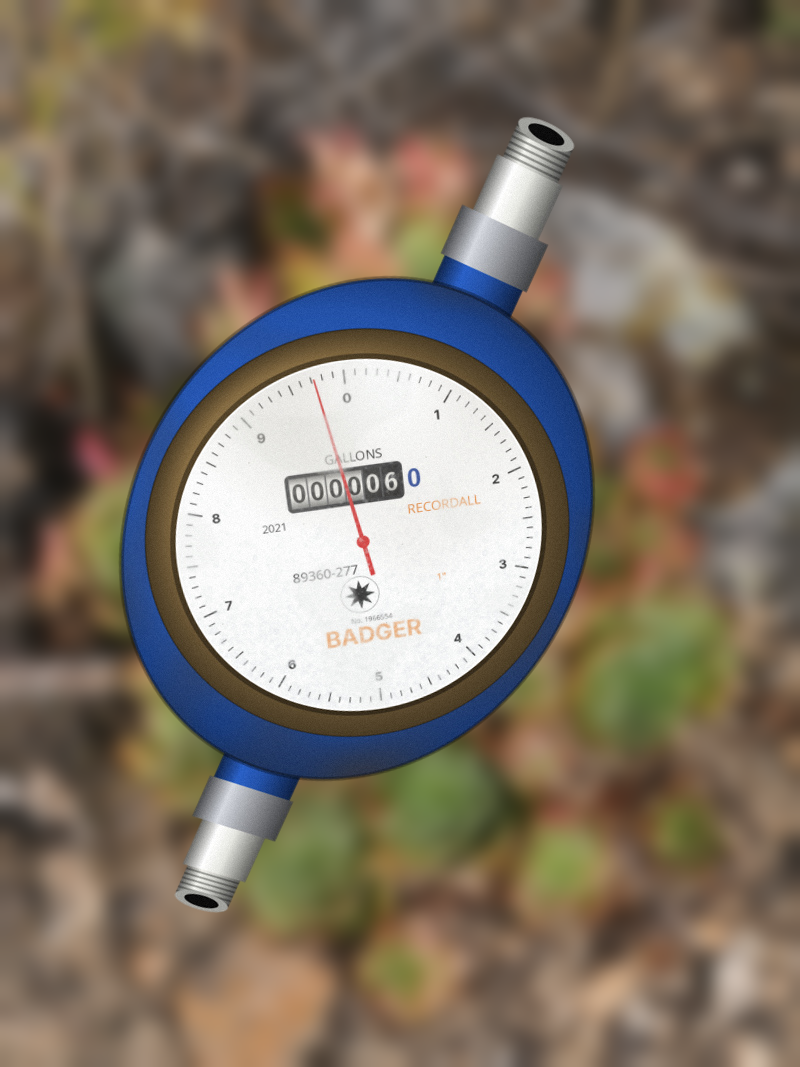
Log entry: 59.7 gal
